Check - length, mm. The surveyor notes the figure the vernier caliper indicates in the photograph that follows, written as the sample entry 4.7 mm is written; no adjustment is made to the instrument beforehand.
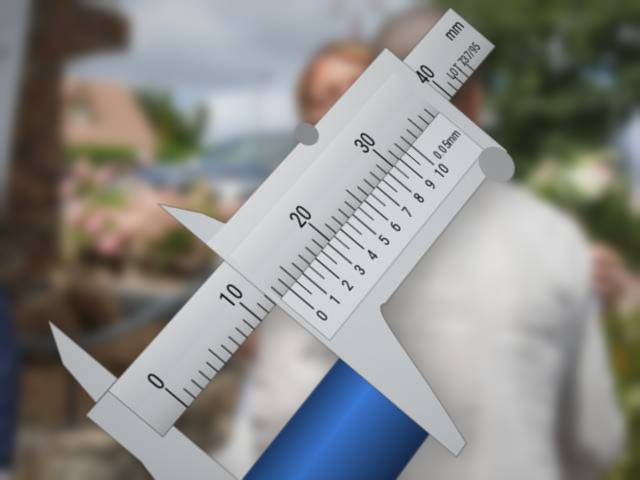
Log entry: 14.0 mm
